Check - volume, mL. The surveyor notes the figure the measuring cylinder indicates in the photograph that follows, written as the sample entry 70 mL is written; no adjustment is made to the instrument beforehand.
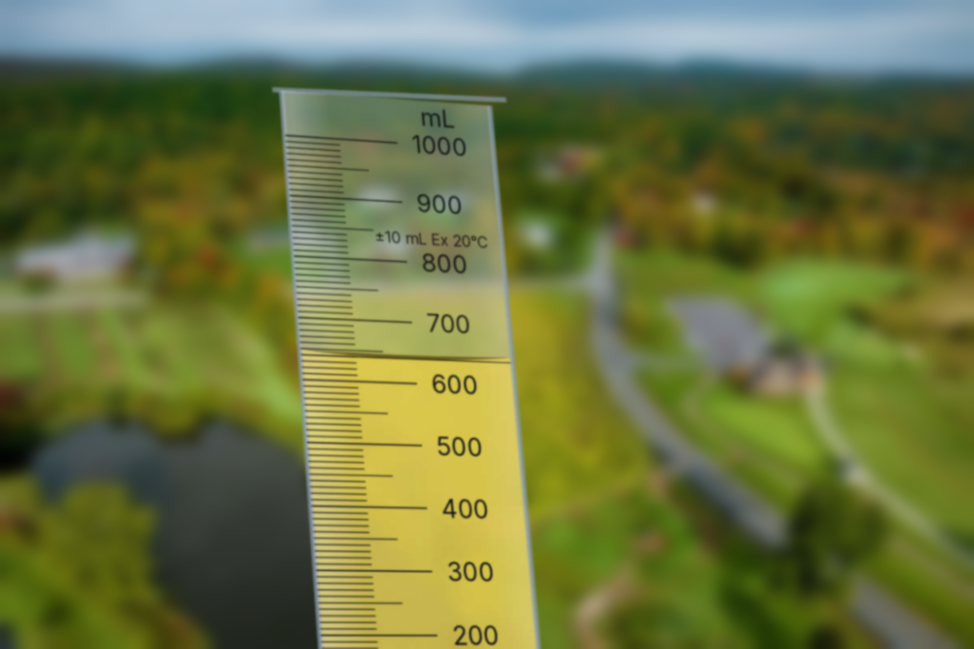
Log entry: 640 mL
